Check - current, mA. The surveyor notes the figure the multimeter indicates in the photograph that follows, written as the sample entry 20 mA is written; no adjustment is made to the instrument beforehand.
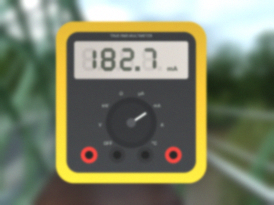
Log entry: 182.7 mA
